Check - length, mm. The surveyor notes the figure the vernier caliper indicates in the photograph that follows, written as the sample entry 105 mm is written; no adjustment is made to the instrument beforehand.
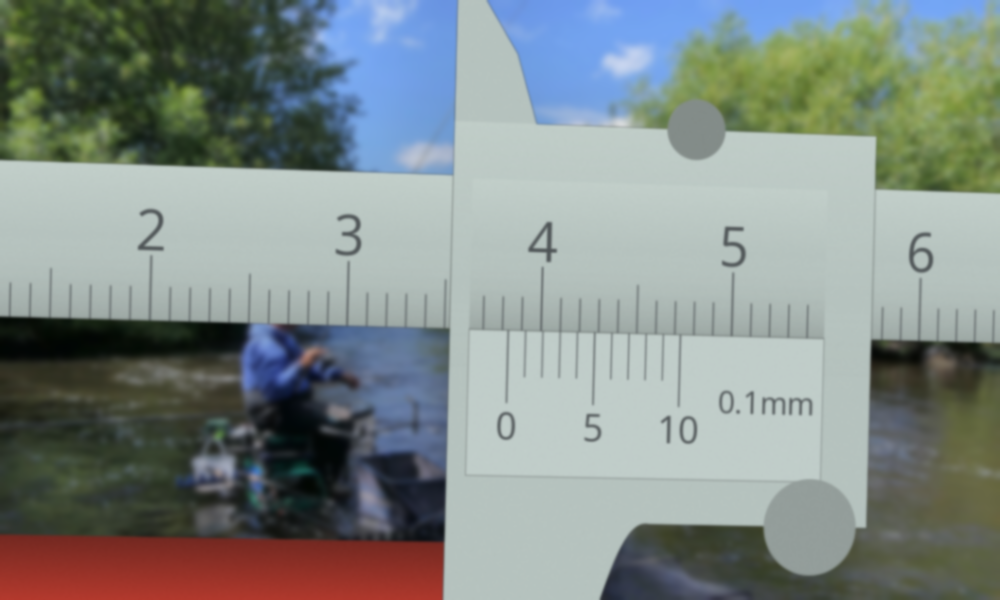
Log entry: 38.3 mm
